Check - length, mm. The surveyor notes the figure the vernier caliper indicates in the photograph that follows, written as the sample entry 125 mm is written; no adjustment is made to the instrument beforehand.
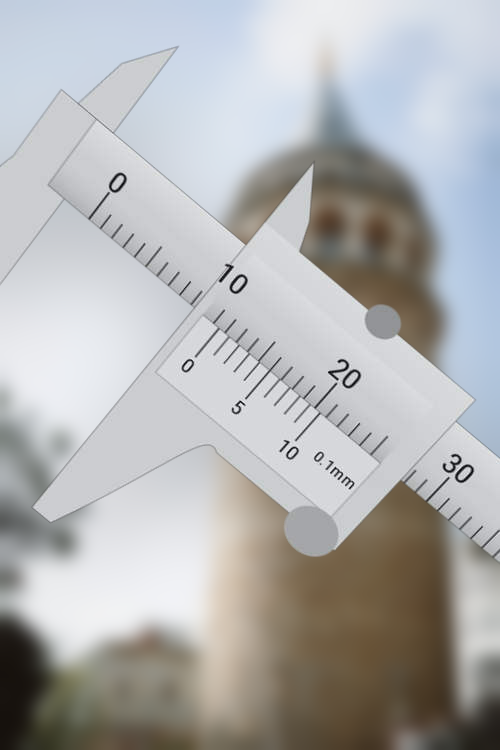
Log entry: 11.5 mm
